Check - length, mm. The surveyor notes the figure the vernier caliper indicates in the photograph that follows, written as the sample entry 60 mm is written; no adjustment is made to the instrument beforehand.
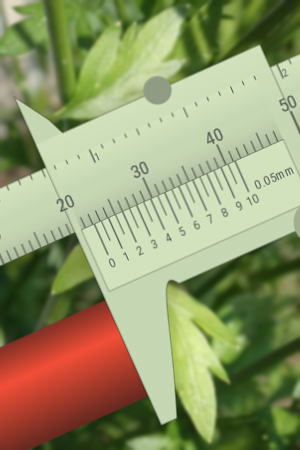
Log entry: 22.2 mm
